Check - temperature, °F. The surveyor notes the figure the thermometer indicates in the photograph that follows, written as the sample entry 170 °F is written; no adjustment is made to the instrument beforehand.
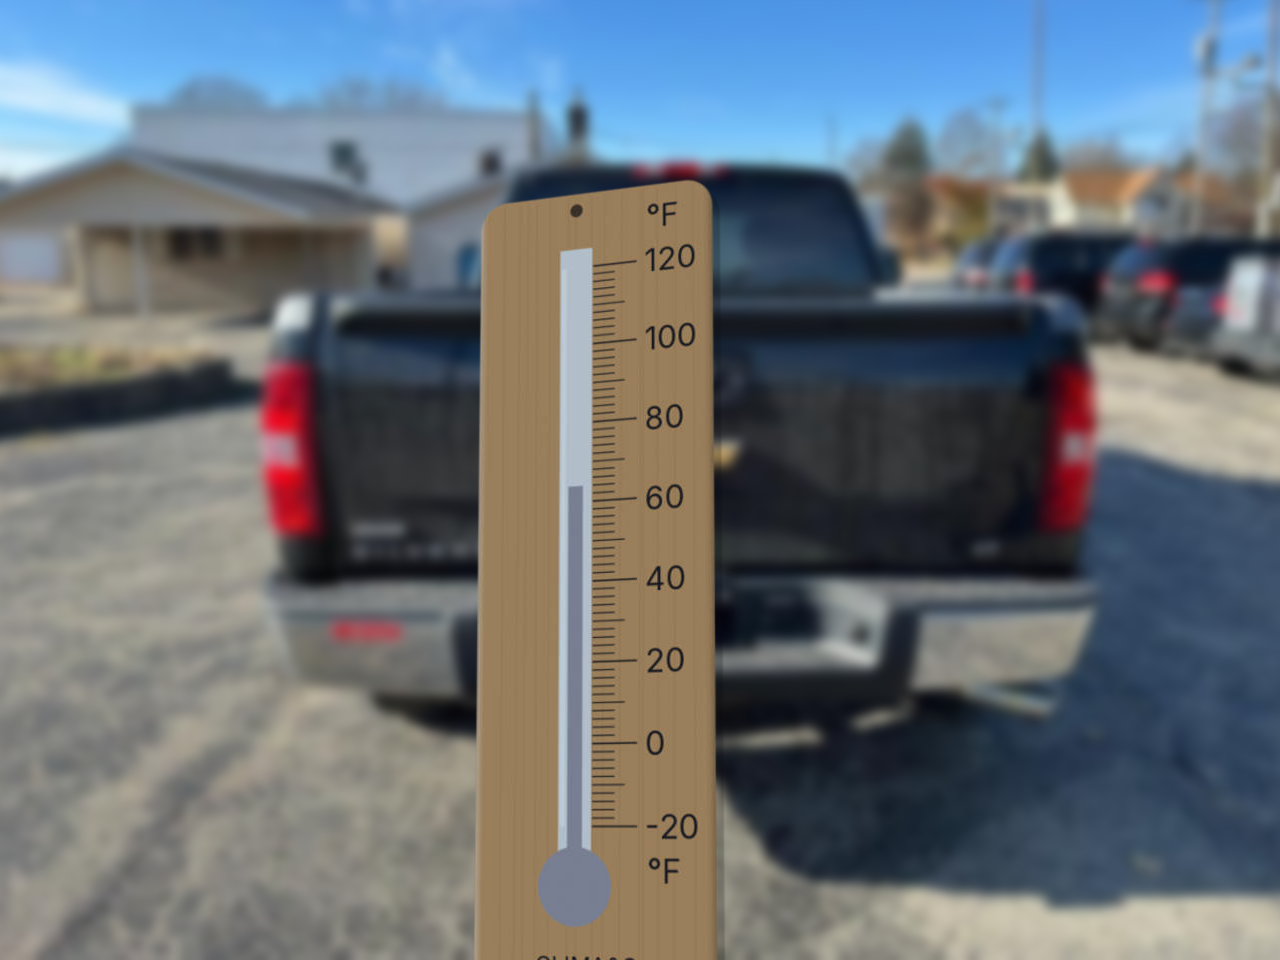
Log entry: 64 °F
